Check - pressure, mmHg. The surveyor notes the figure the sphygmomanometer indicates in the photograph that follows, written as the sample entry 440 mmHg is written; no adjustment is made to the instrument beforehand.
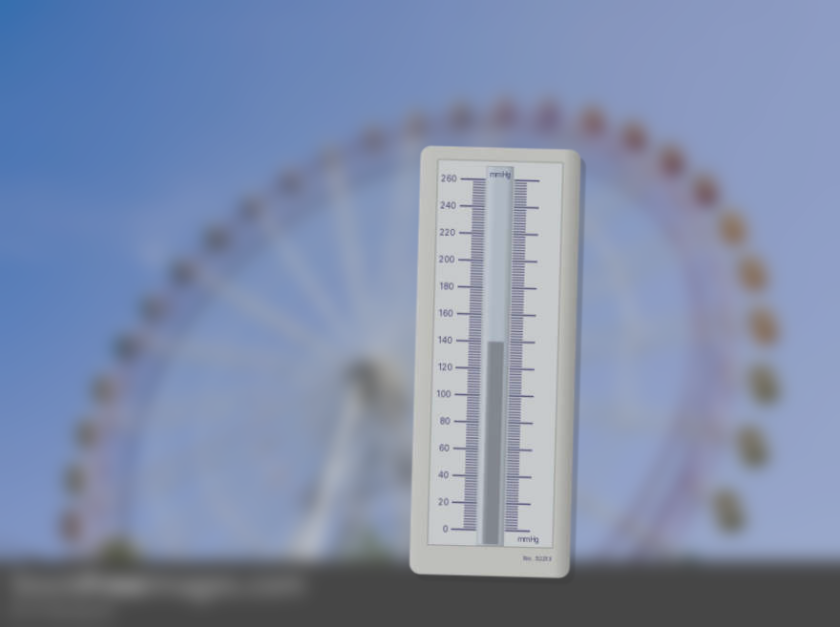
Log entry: 140 mmHg
